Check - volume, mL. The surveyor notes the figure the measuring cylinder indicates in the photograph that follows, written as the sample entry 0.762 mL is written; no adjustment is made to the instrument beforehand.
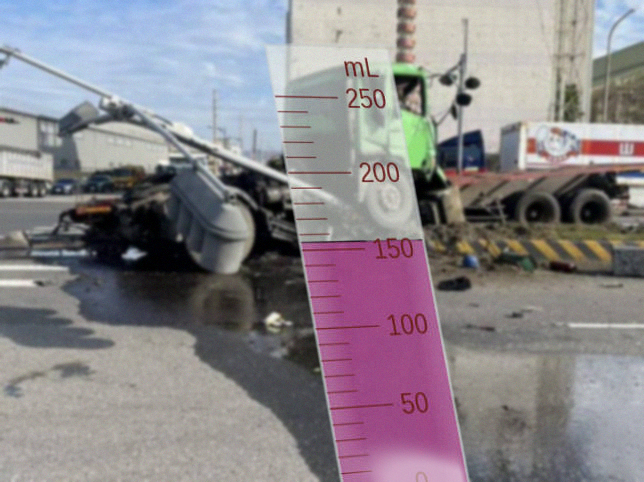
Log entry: 155 mL
